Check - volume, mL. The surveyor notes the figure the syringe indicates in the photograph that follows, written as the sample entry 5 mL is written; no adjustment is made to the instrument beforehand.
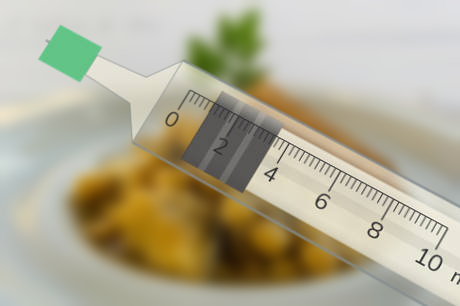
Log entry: 1 mL
